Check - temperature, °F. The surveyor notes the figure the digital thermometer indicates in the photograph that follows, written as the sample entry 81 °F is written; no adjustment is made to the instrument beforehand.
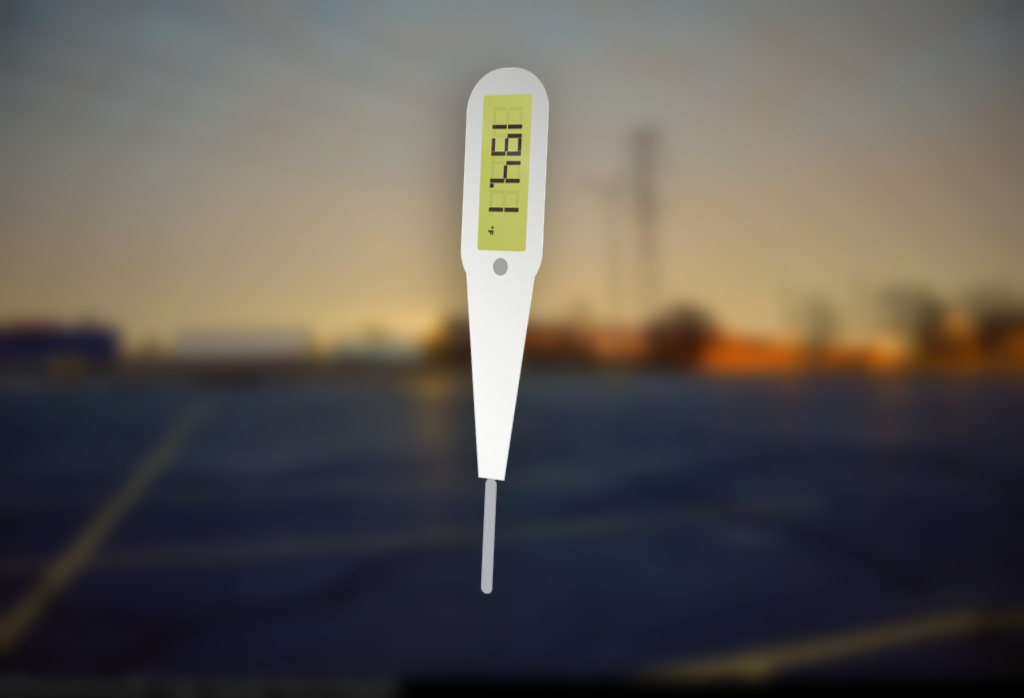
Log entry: 194.1 °F
